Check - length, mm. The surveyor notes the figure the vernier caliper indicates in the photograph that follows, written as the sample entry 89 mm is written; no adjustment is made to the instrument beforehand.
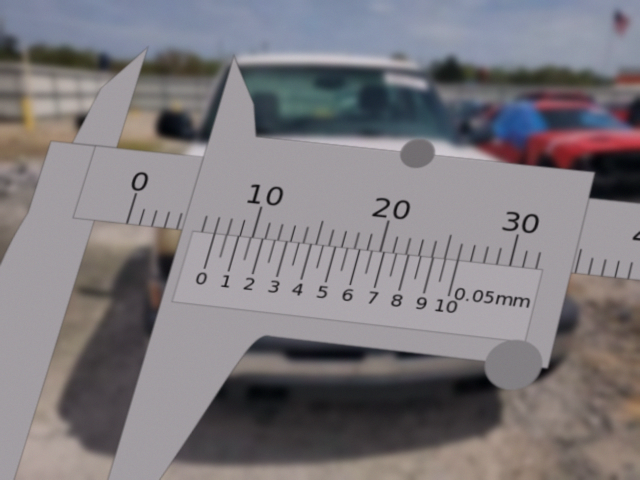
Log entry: 7.0 mm
